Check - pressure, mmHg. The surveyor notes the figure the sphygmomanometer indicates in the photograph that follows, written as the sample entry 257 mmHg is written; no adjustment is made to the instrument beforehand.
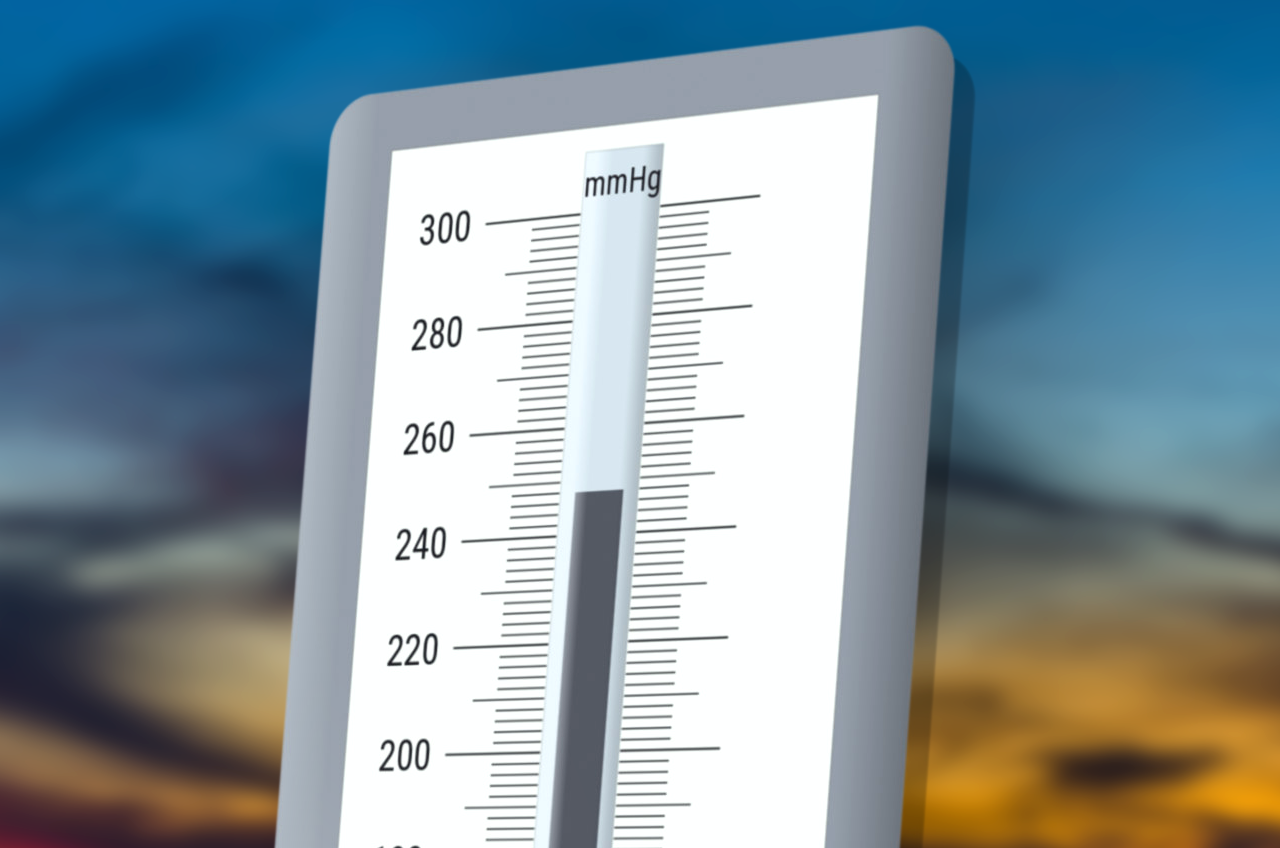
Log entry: 248 mmHg
